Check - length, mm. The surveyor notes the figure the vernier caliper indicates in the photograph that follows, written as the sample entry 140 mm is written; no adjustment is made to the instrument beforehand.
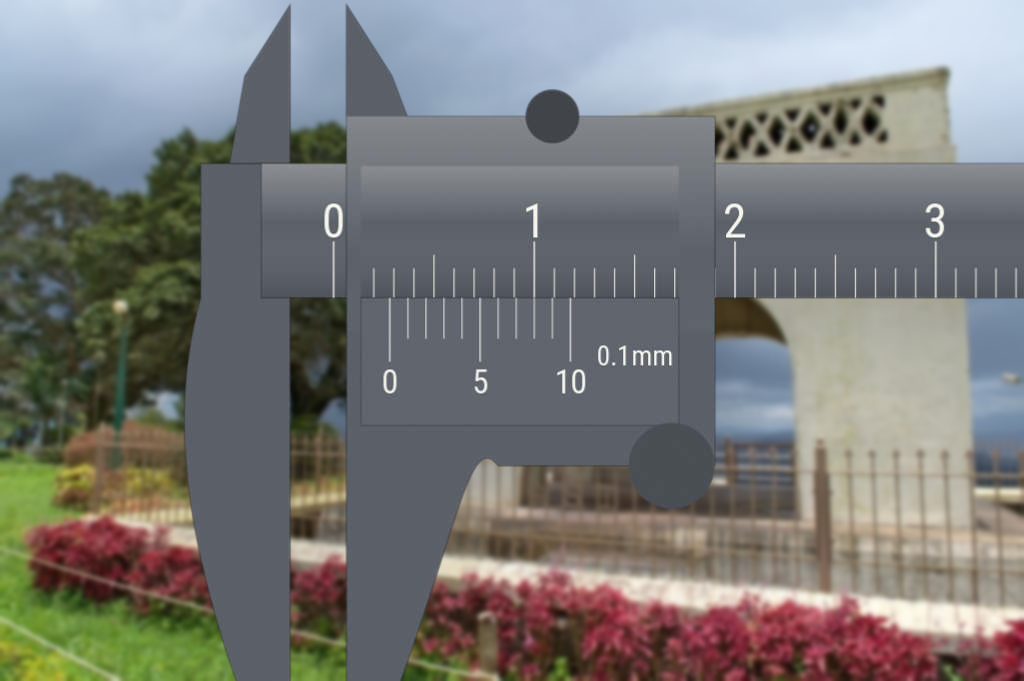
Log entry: 2.8 mm
